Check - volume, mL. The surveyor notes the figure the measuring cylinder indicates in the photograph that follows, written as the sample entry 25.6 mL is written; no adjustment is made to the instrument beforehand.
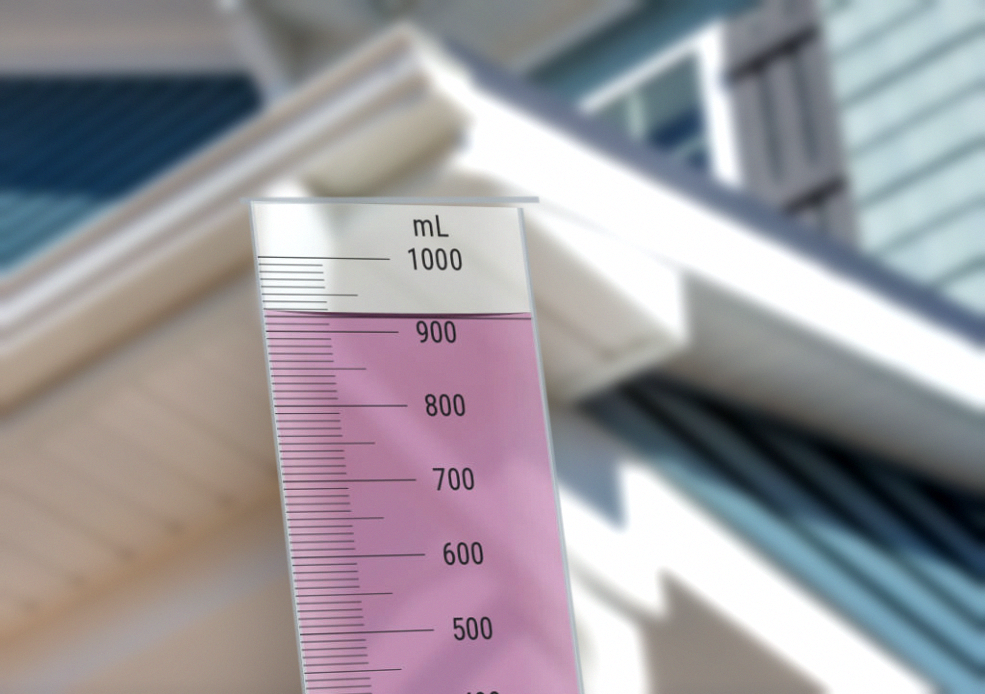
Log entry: 920 mL
